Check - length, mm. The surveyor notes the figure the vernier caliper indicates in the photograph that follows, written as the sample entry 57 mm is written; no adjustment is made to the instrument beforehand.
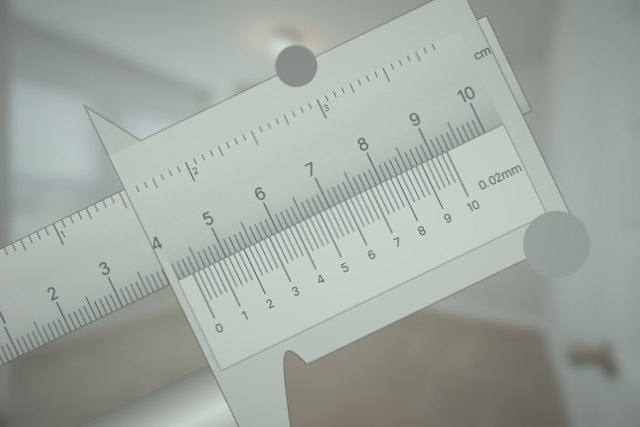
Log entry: 43.6 mm
